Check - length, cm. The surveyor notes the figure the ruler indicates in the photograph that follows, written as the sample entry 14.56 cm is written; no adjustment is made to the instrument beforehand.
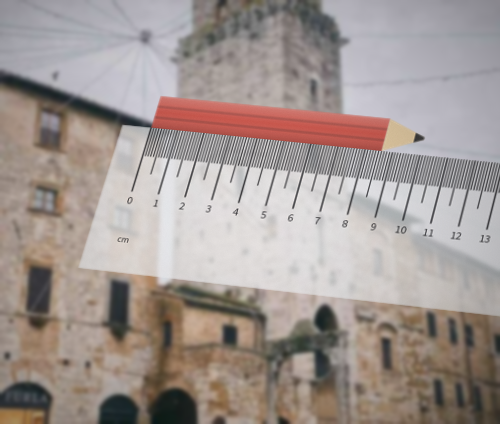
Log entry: 10 cm
